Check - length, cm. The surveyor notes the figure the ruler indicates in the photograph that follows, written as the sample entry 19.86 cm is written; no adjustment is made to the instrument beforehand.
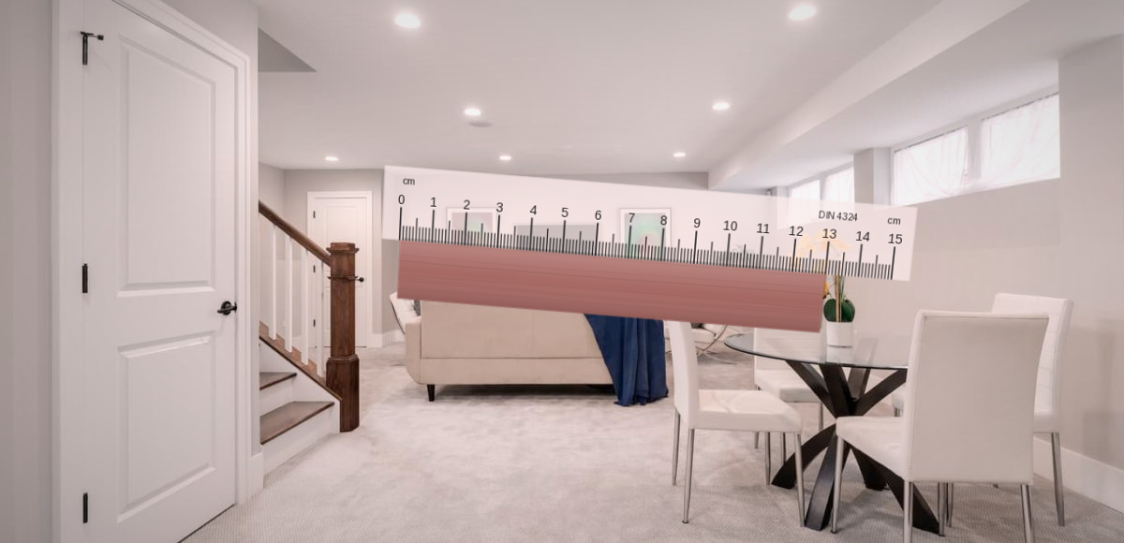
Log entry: 13 cm
